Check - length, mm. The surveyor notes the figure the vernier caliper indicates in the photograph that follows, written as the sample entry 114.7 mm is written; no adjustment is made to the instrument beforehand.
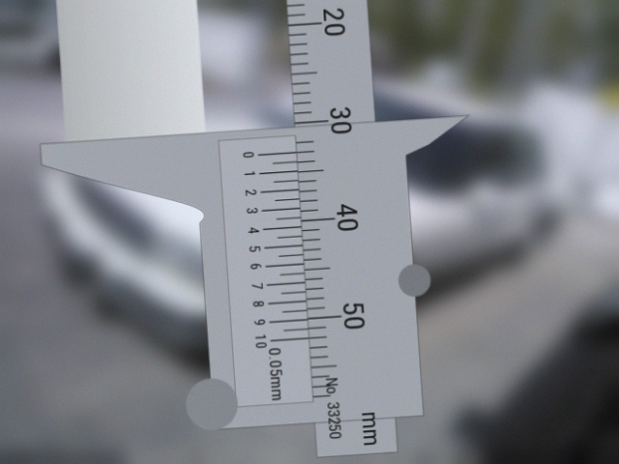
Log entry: 33.0 mm
